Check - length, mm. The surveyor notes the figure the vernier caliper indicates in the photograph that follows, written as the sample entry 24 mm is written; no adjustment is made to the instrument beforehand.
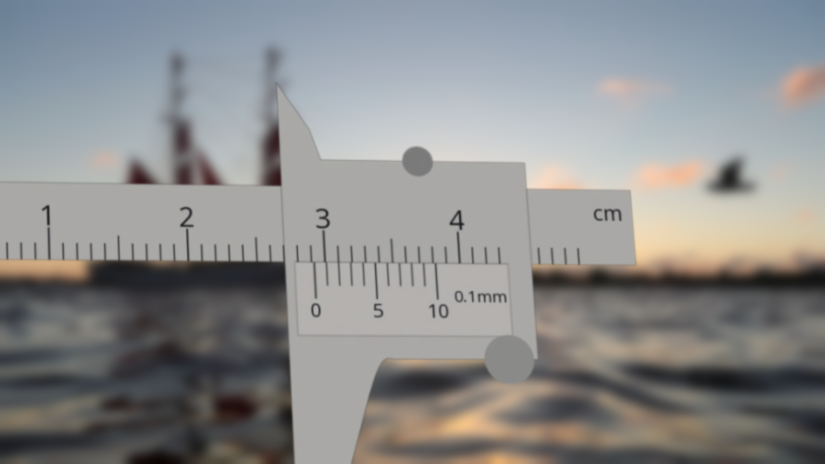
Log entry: 29.2 mm
